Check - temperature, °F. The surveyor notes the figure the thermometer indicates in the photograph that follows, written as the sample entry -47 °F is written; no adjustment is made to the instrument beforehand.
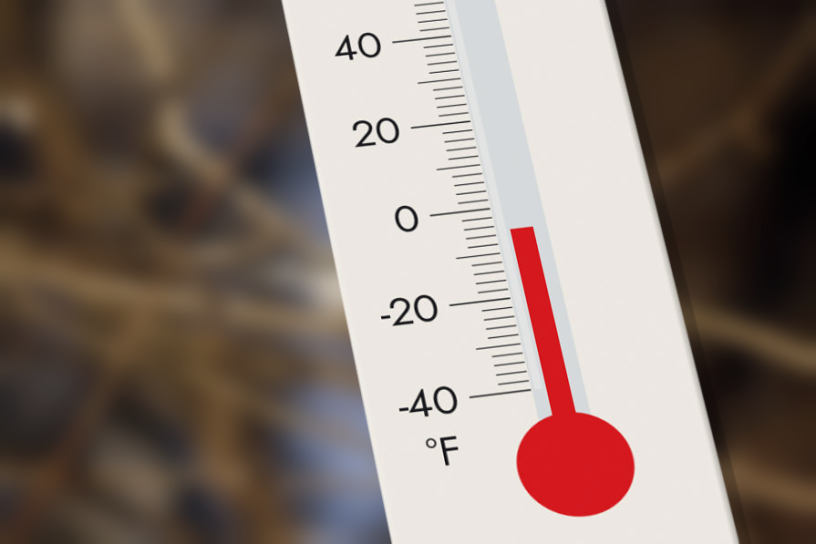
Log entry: -5 °F
